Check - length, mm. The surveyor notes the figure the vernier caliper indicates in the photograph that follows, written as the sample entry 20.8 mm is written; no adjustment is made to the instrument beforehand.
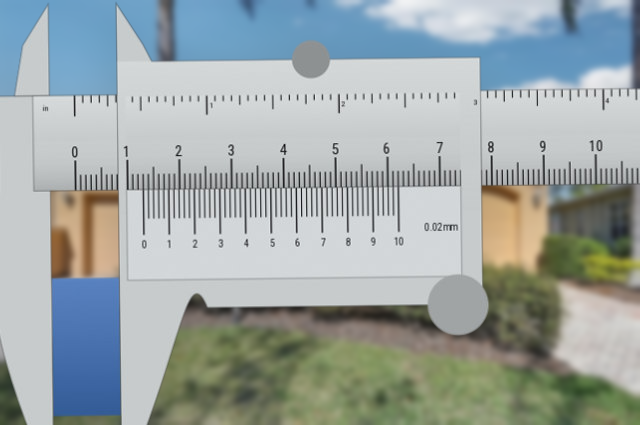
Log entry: 13.0 mm
